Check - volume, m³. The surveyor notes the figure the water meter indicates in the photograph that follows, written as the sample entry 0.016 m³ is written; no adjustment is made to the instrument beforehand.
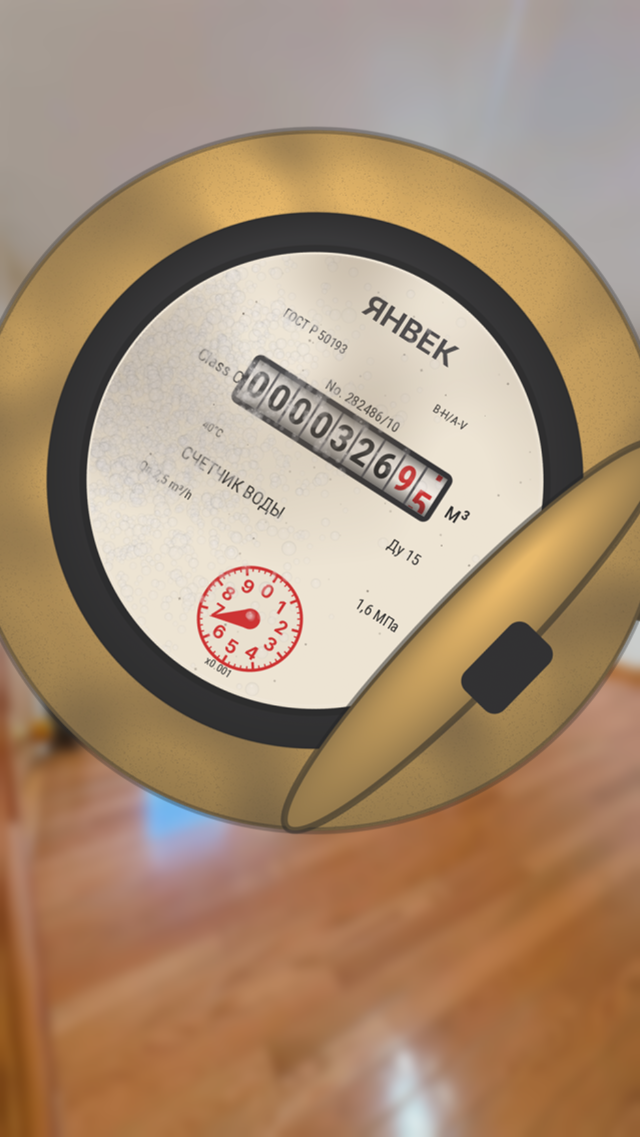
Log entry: 326.946 m³
